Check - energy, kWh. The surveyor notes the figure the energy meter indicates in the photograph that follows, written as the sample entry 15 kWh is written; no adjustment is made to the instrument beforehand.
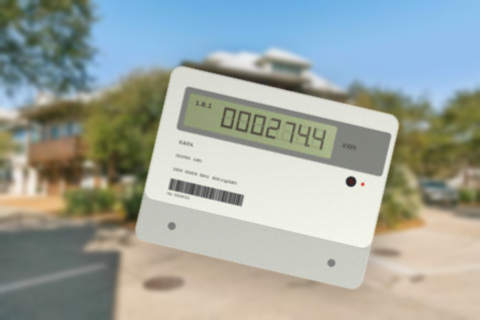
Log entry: 274.4 kWh
